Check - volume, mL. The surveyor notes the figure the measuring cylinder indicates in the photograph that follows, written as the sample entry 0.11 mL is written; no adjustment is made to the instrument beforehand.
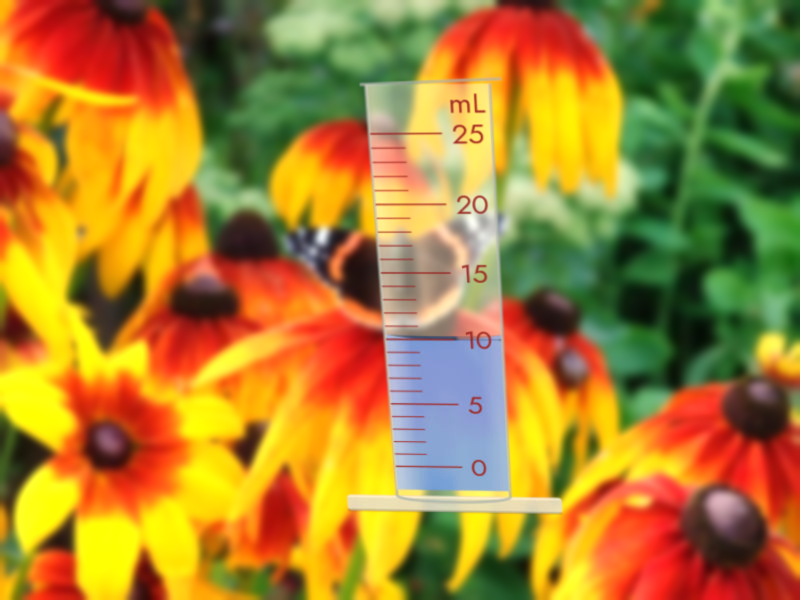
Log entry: 10 mL
